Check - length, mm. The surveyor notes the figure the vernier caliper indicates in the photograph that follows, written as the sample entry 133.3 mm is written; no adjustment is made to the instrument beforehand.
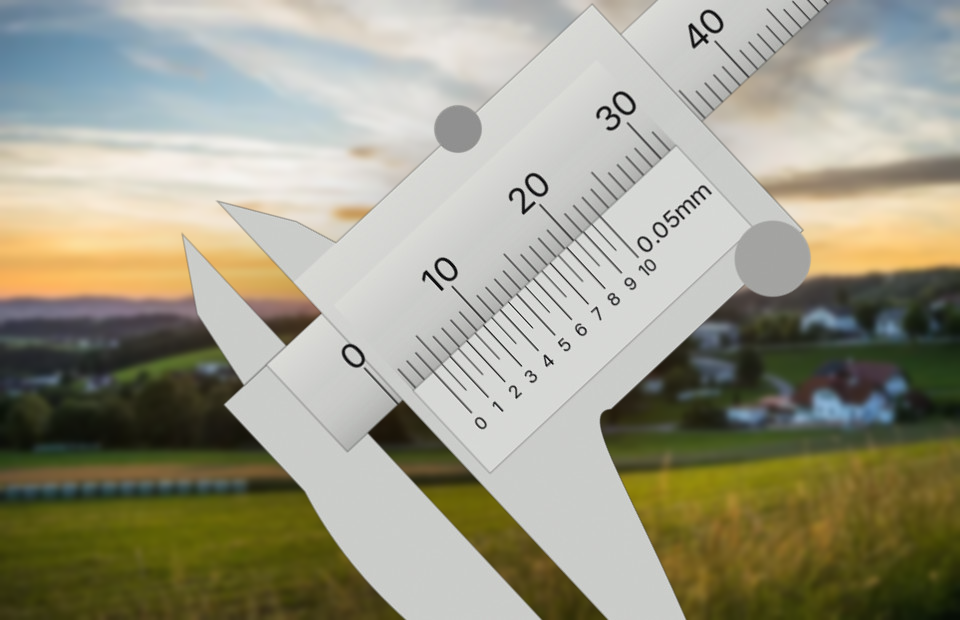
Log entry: 4.0 mm
